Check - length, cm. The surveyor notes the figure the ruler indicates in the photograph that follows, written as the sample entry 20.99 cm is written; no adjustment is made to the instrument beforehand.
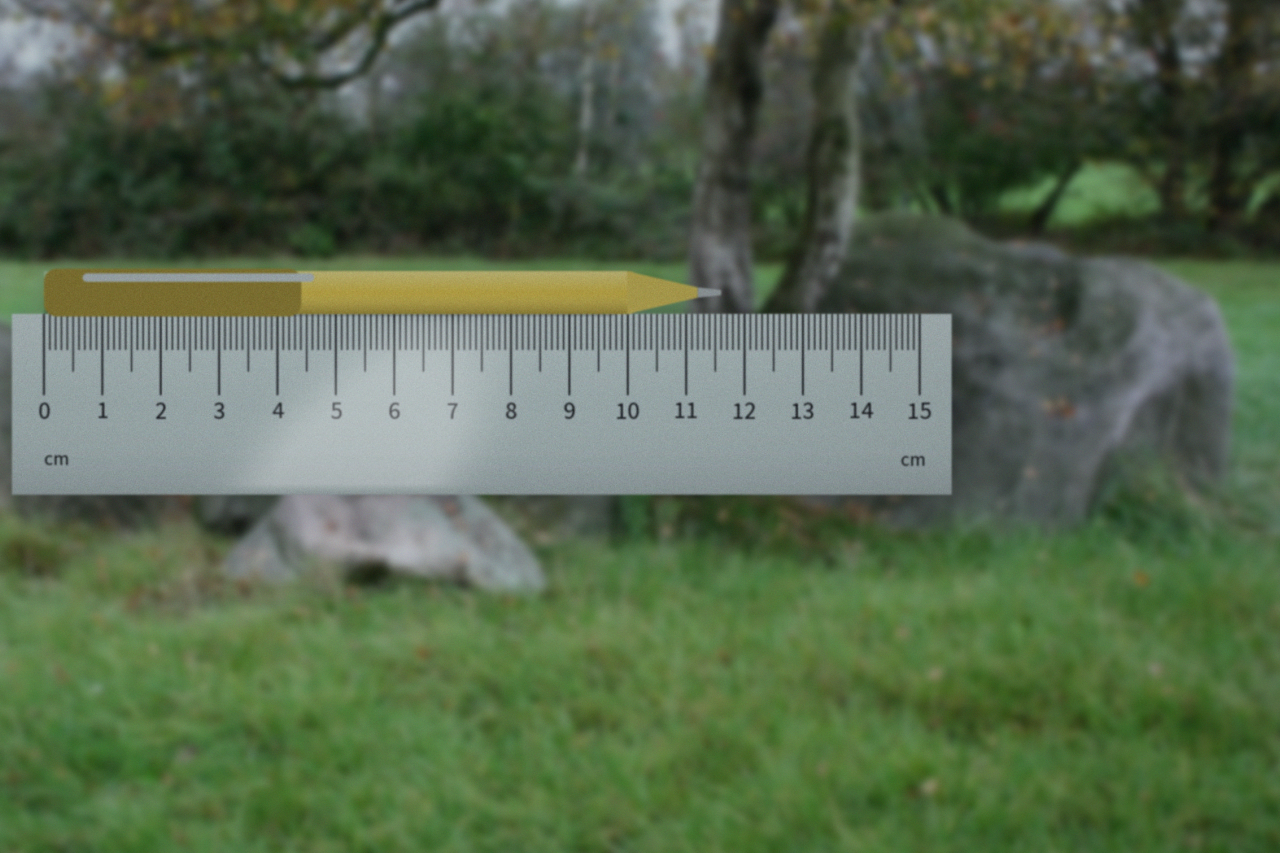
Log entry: 11.6 cm
